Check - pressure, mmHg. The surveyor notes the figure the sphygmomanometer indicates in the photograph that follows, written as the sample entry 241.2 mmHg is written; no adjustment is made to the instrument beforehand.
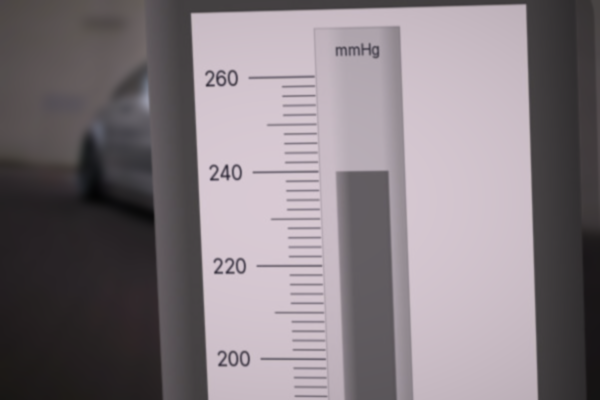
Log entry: 240 mmHg
